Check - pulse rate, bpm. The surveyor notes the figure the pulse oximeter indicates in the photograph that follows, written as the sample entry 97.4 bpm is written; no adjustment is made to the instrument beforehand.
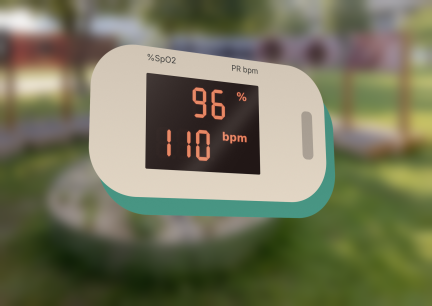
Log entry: 110 bpm
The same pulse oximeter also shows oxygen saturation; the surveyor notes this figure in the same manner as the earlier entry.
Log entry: 96 %
